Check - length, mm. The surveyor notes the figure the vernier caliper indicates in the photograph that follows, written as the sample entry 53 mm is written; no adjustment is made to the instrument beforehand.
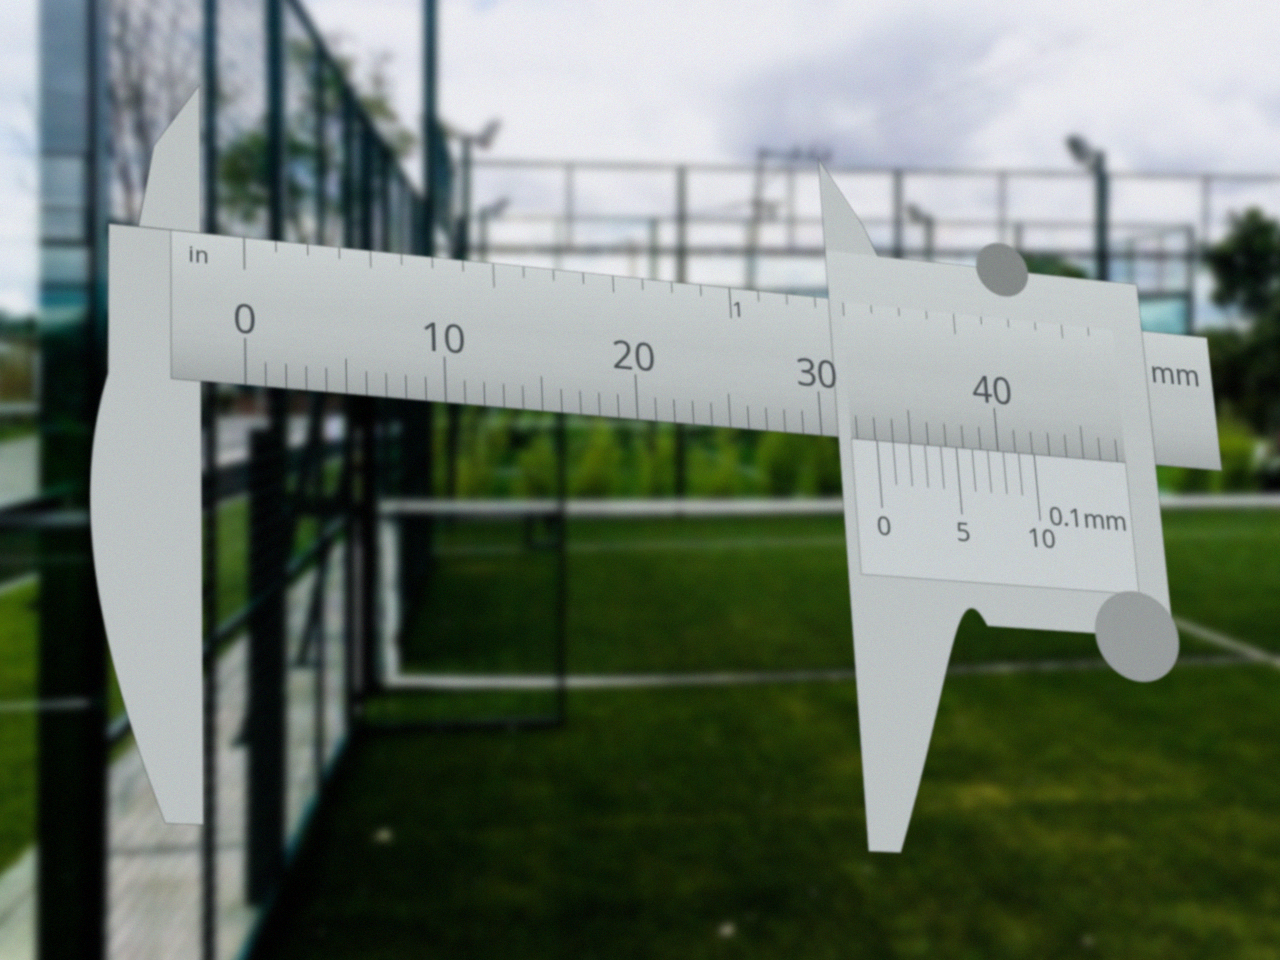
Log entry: 33.1 mm
